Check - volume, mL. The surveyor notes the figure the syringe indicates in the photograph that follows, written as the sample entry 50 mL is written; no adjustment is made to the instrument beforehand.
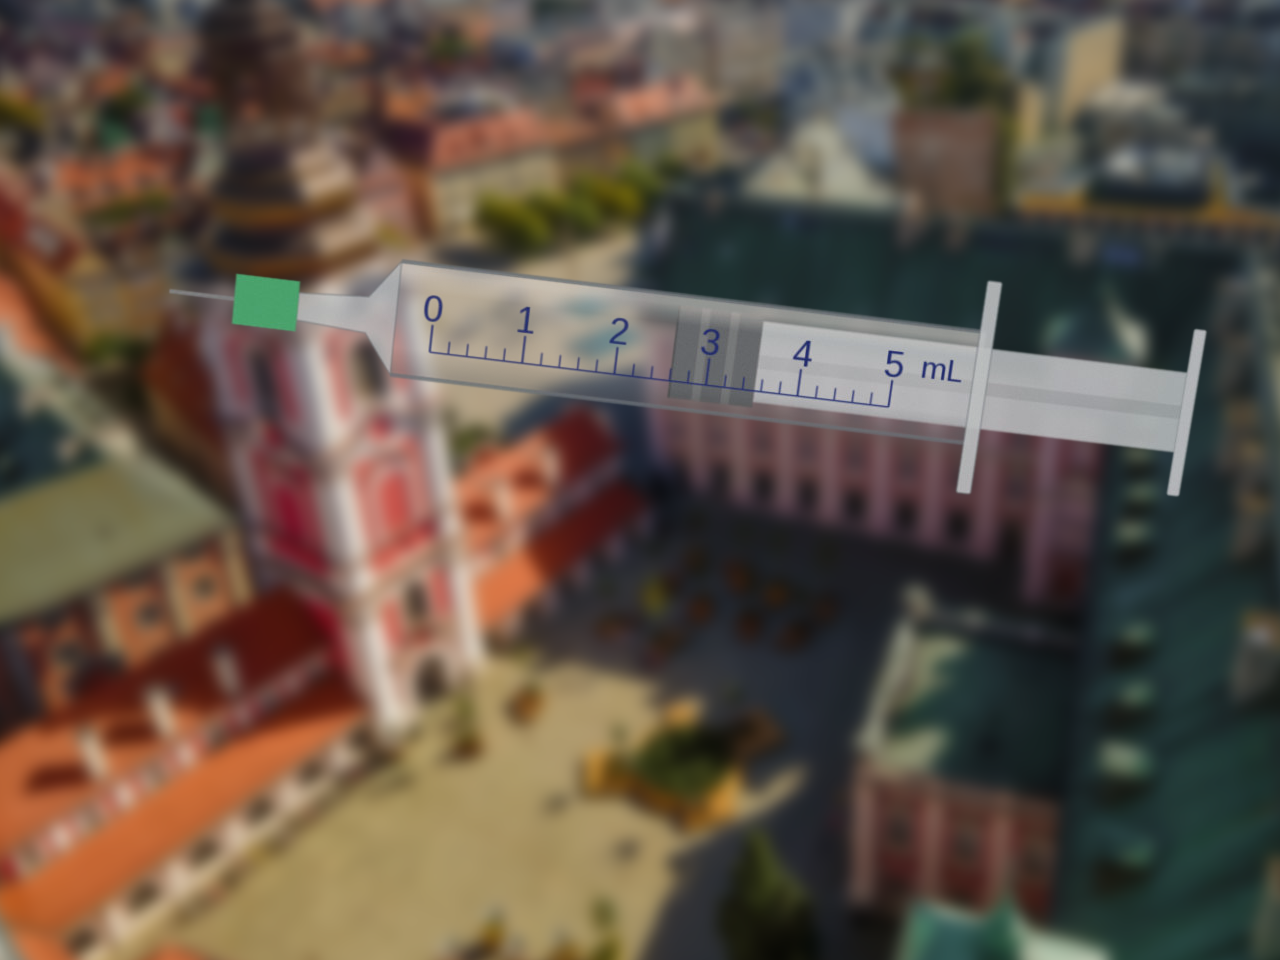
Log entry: 2.6 mL
